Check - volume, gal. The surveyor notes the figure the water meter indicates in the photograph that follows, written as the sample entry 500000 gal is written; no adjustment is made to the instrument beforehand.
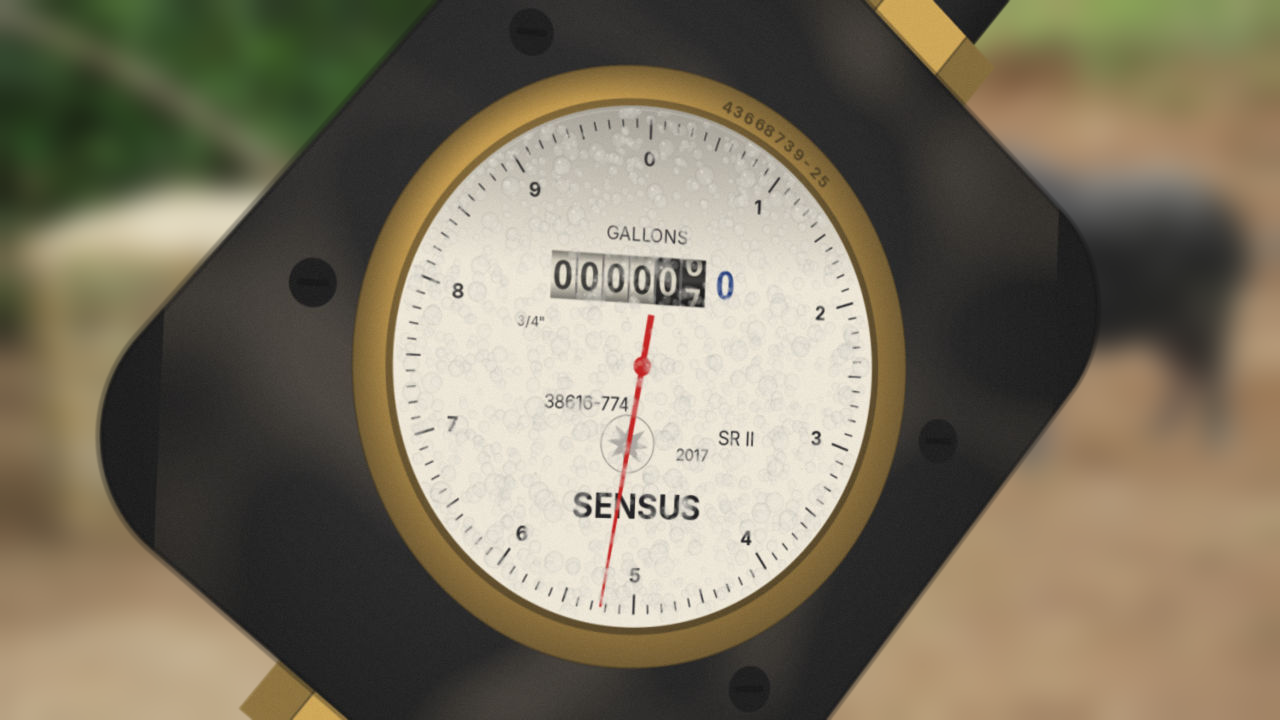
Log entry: 65.2 gal
